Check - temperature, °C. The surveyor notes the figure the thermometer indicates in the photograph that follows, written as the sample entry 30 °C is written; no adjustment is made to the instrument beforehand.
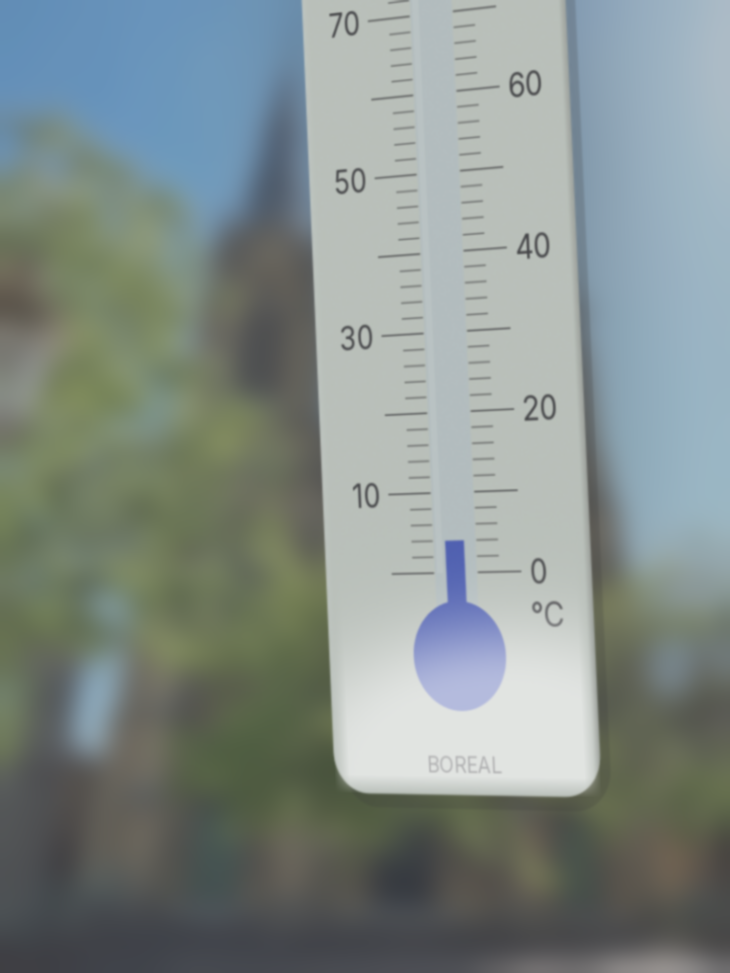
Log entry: 4 °C
